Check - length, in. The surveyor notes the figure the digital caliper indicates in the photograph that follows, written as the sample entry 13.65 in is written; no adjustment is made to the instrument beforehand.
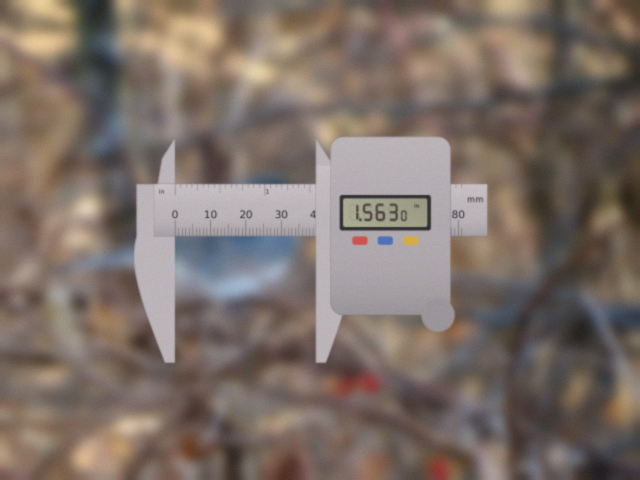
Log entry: 1.5630 in
